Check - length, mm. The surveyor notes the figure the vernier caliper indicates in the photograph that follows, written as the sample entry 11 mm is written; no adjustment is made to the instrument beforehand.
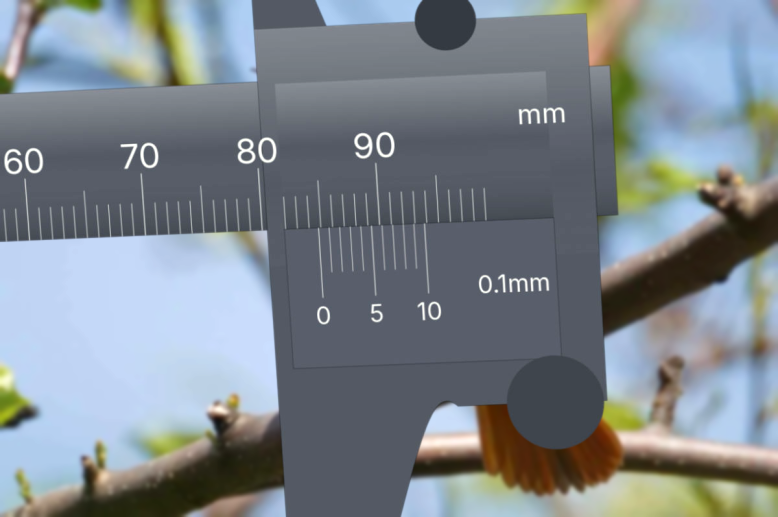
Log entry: 84.8 mm
